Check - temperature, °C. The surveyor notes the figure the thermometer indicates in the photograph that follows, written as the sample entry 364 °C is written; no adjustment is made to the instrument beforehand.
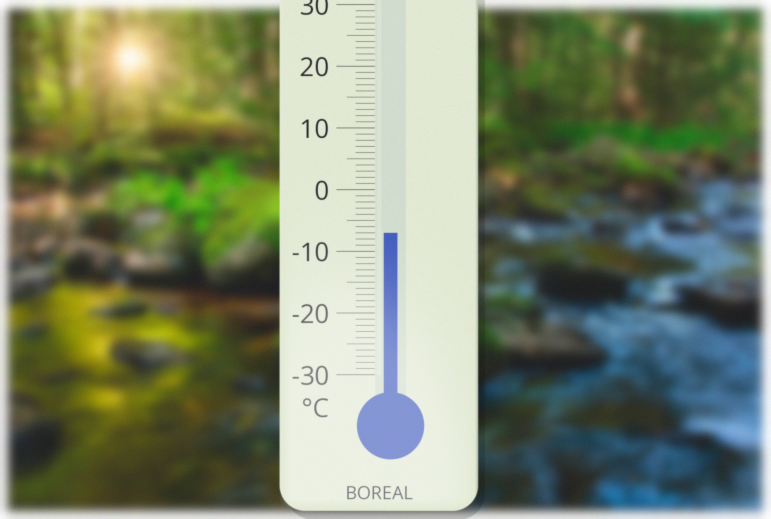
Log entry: -7 °C
